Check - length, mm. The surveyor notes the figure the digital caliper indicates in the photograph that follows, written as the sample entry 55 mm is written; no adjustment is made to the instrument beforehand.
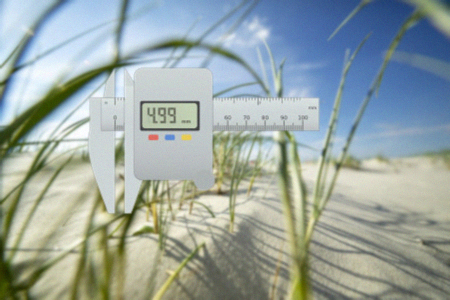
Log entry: 4.99 mm
